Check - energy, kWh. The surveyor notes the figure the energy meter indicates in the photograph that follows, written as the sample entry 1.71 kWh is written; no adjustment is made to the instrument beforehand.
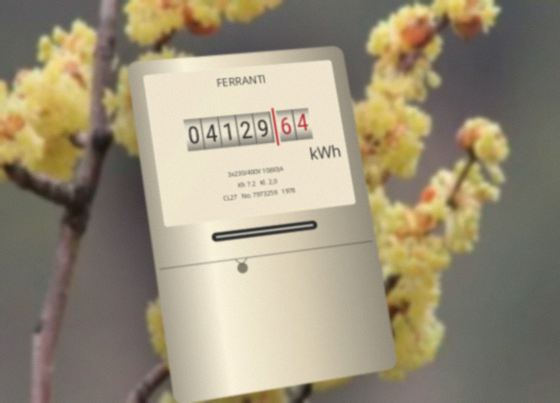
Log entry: 4129.64 kWh
